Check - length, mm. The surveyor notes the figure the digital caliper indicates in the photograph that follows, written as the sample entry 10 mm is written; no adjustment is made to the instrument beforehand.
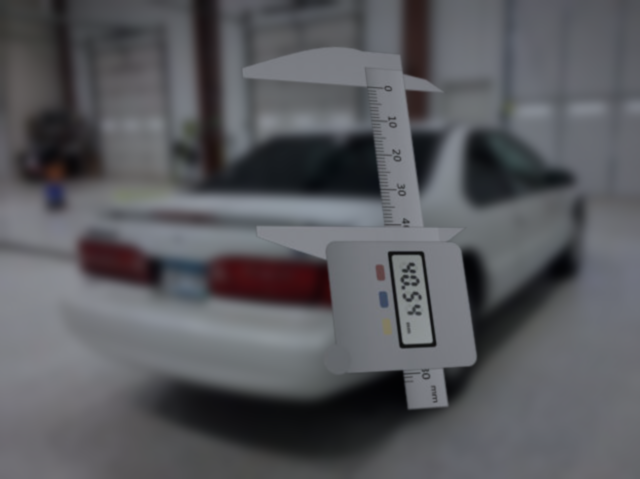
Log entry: 40.54 mm
